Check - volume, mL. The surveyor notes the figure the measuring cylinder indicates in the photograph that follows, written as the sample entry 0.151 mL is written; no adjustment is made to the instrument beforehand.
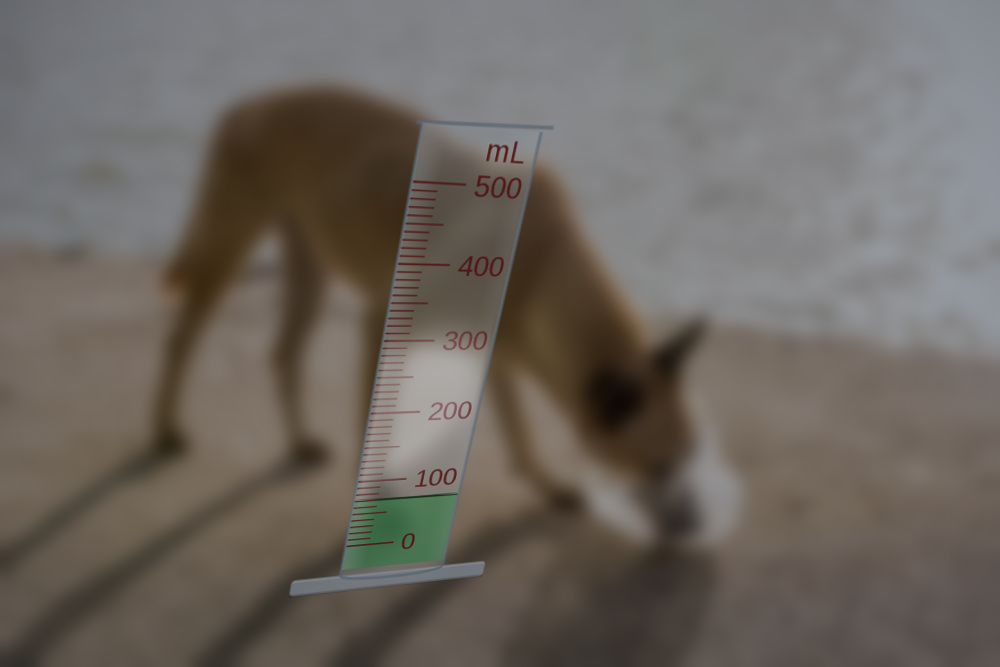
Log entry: 70 mL
